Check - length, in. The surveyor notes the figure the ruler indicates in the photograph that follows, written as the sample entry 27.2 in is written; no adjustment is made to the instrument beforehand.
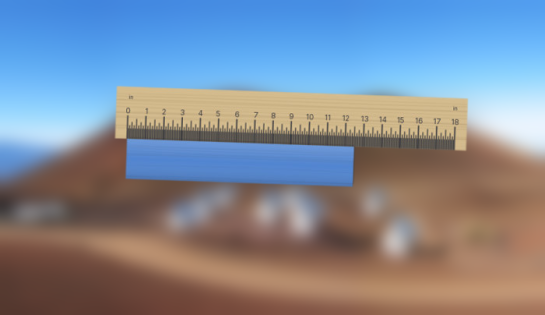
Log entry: 12.5 in
